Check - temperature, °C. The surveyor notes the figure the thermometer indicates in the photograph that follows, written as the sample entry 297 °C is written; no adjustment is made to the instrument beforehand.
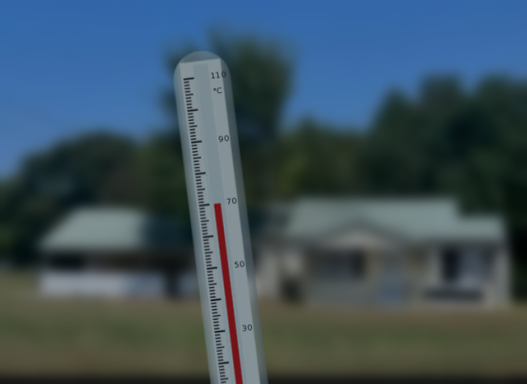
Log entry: 70 °C
